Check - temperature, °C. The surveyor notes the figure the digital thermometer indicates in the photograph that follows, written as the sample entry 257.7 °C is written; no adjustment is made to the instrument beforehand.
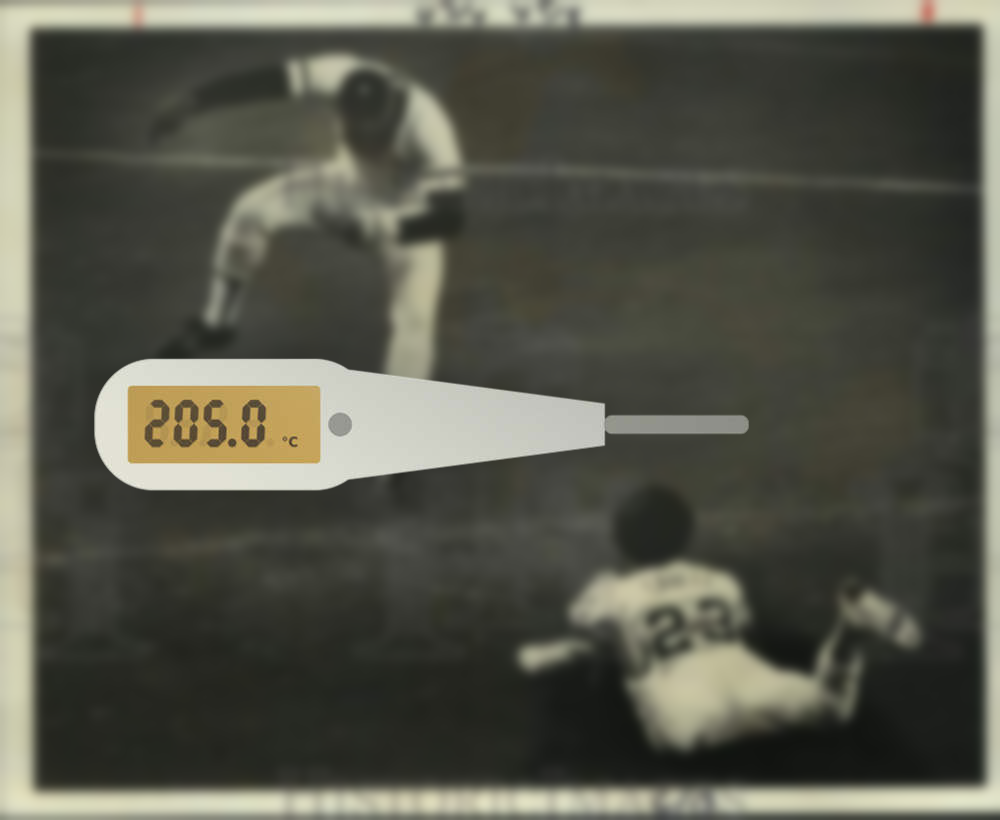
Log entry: 205.0 °C
